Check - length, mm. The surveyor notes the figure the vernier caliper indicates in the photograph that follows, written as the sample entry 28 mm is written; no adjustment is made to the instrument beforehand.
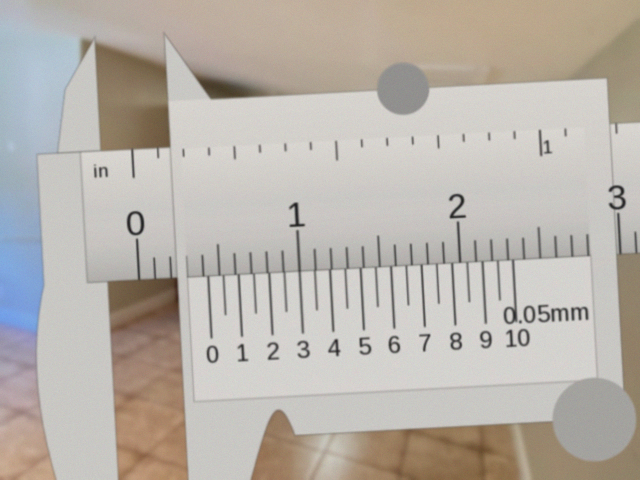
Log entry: 4.3 mm
